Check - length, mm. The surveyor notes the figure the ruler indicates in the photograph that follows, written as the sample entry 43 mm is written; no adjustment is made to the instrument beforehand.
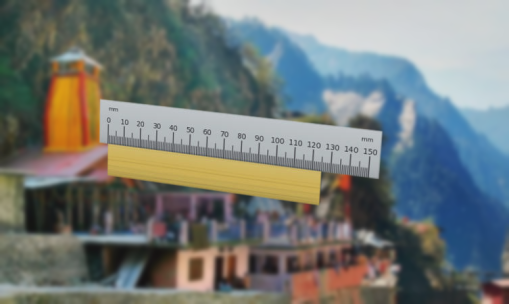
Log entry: 125 mm
